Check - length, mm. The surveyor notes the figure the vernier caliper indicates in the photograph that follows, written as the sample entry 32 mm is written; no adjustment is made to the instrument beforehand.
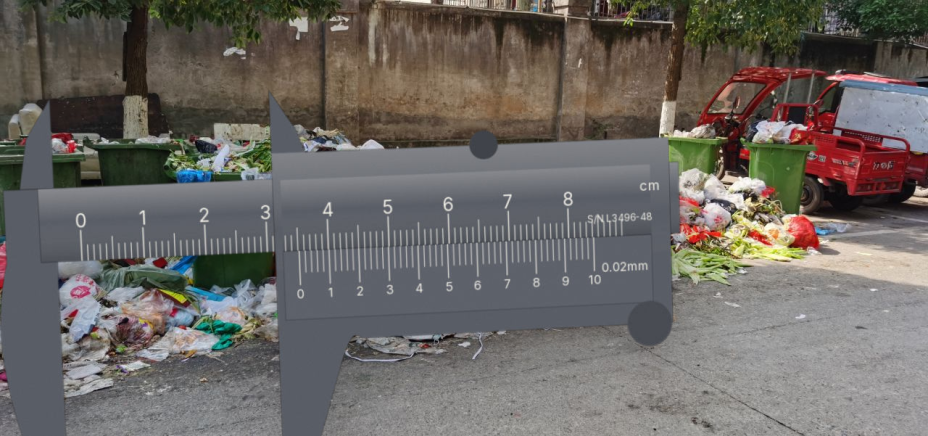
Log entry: 35.2 mm
